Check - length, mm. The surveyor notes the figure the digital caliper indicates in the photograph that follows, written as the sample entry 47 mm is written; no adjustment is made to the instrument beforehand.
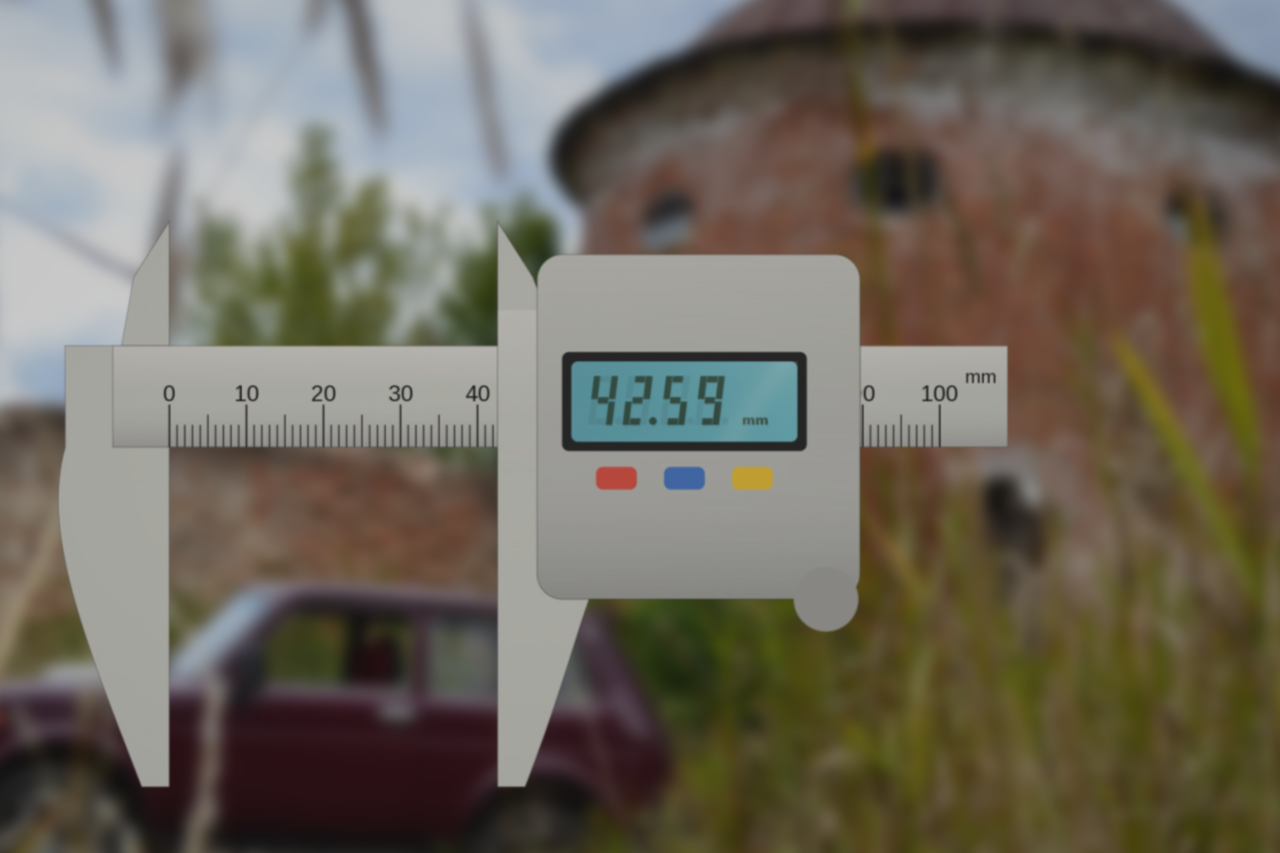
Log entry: 42.59 mm
